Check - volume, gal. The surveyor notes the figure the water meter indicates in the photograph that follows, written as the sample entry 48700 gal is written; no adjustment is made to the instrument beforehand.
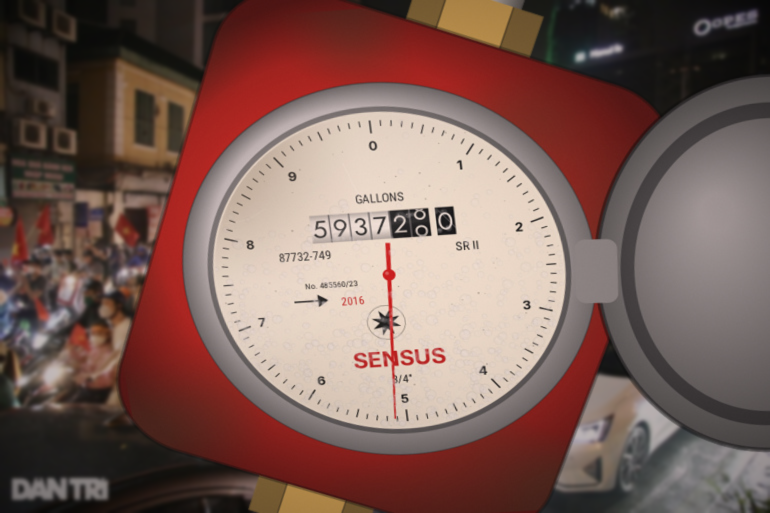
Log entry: 5937285.1 gal
